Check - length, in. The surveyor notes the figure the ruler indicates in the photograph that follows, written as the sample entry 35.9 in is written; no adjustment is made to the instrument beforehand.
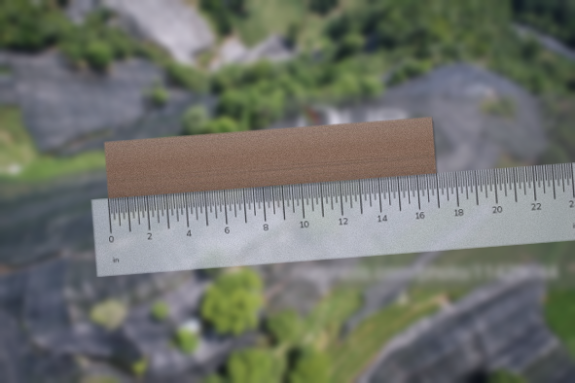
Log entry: 17 in
